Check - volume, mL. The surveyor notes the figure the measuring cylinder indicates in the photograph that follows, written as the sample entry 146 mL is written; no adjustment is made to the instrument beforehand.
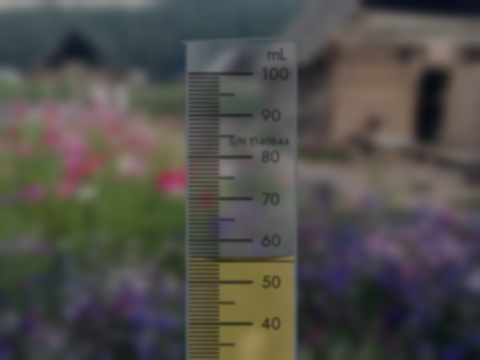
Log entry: 55 mL
